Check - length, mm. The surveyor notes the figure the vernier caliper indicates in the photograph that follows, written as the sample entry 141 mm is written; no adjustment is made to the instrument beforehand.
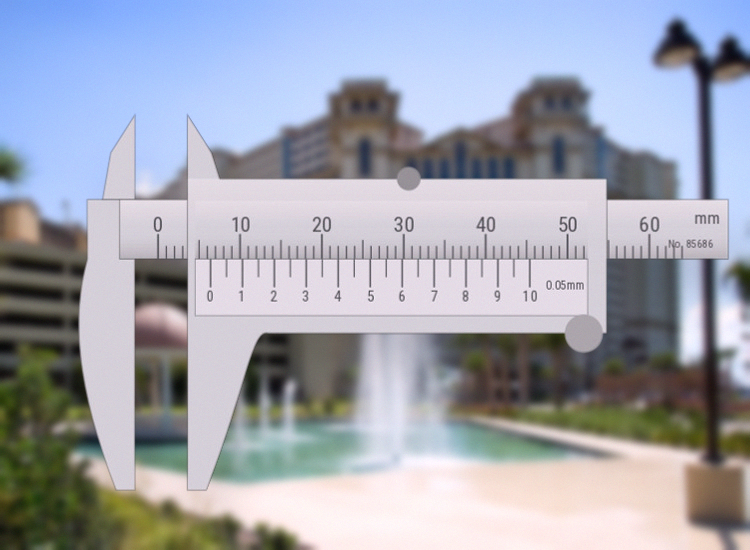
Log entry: 6.4 mm
